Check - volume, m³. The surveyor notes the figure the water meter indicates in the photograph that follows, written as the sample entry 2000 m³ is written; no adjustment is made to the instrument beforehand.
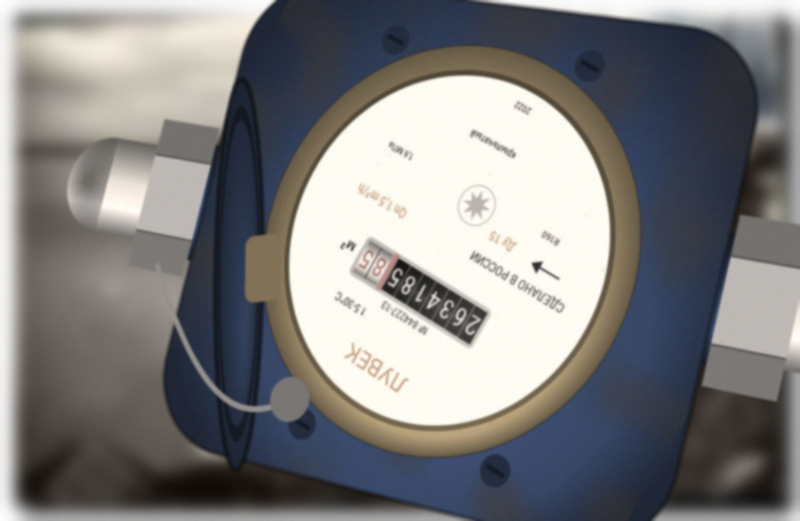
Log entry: 2634185.85 m³
